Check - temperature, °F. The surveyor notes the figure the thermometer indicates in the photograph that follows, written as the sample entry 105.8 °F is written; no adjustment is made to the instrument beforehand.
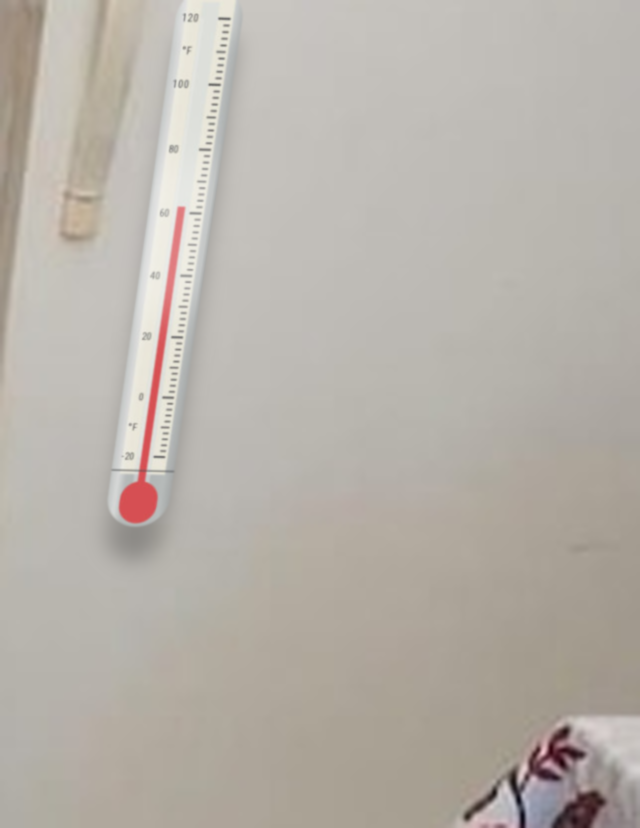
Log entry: 62 °F
